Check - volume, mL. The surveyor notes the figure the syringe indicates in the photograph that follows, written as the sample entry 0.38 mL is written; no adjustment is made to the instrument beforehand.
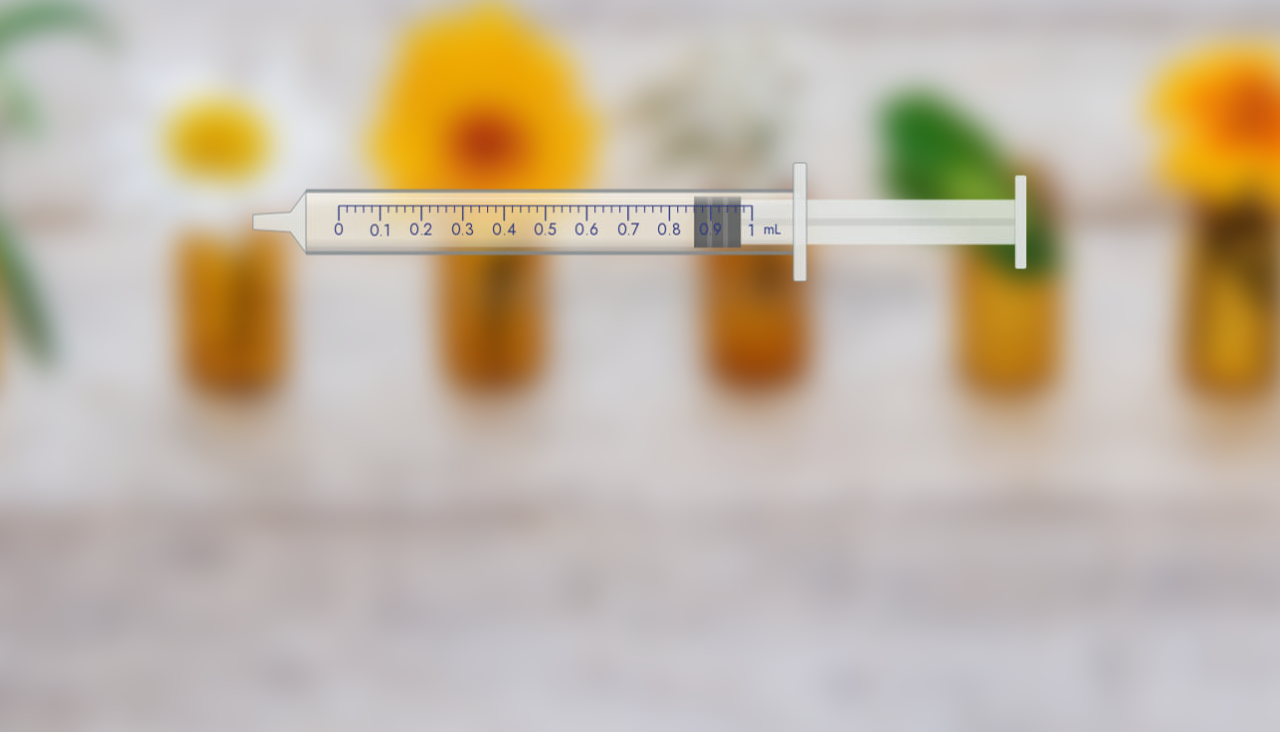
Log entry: 0.86 mL
